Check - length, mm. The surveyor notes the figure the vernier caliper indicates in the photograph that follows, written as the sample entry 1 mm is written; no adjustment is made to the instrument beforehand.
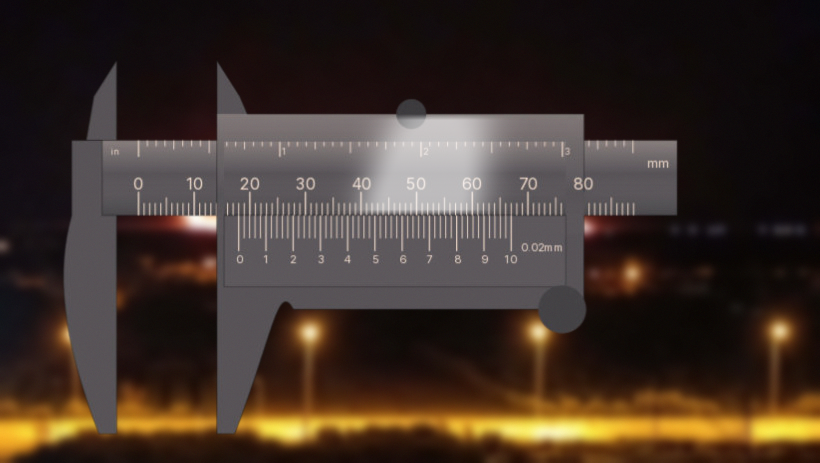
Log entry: 18.0 mm
